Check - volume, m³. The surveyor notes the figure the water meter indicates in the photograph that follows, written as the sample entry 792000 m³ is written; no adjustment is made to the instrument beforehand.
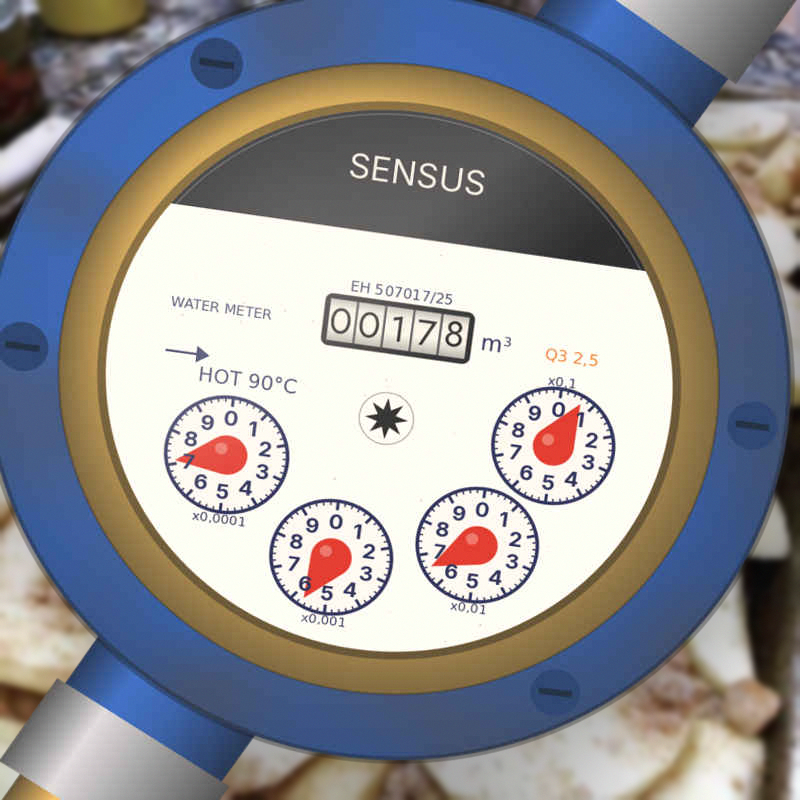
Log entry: 178.0657 m³
